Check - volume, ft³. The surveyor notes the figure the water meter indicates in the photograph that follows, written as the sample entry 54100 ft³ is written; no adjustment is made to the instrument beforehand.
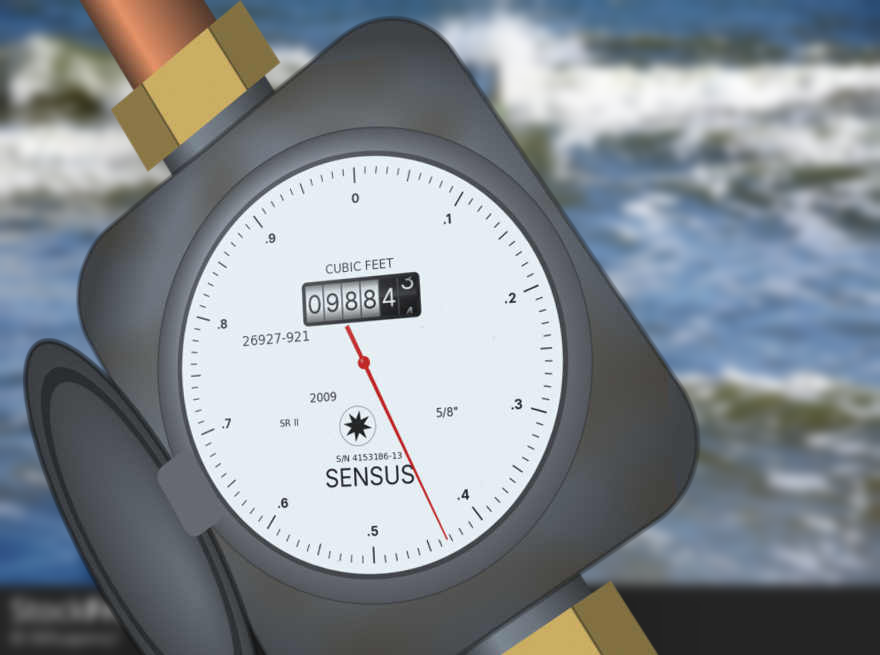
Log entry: 98843.43 ft³
